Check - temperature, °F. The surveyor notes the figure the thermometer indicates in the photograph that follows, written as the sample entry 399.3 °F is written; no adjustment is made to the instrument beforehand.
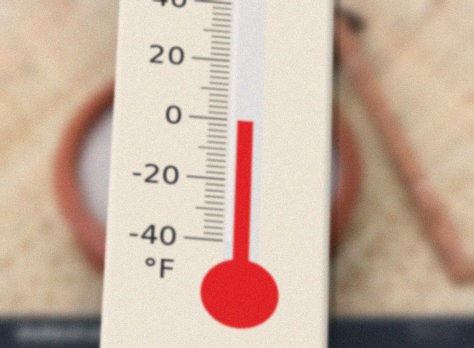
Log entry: 0 °F
